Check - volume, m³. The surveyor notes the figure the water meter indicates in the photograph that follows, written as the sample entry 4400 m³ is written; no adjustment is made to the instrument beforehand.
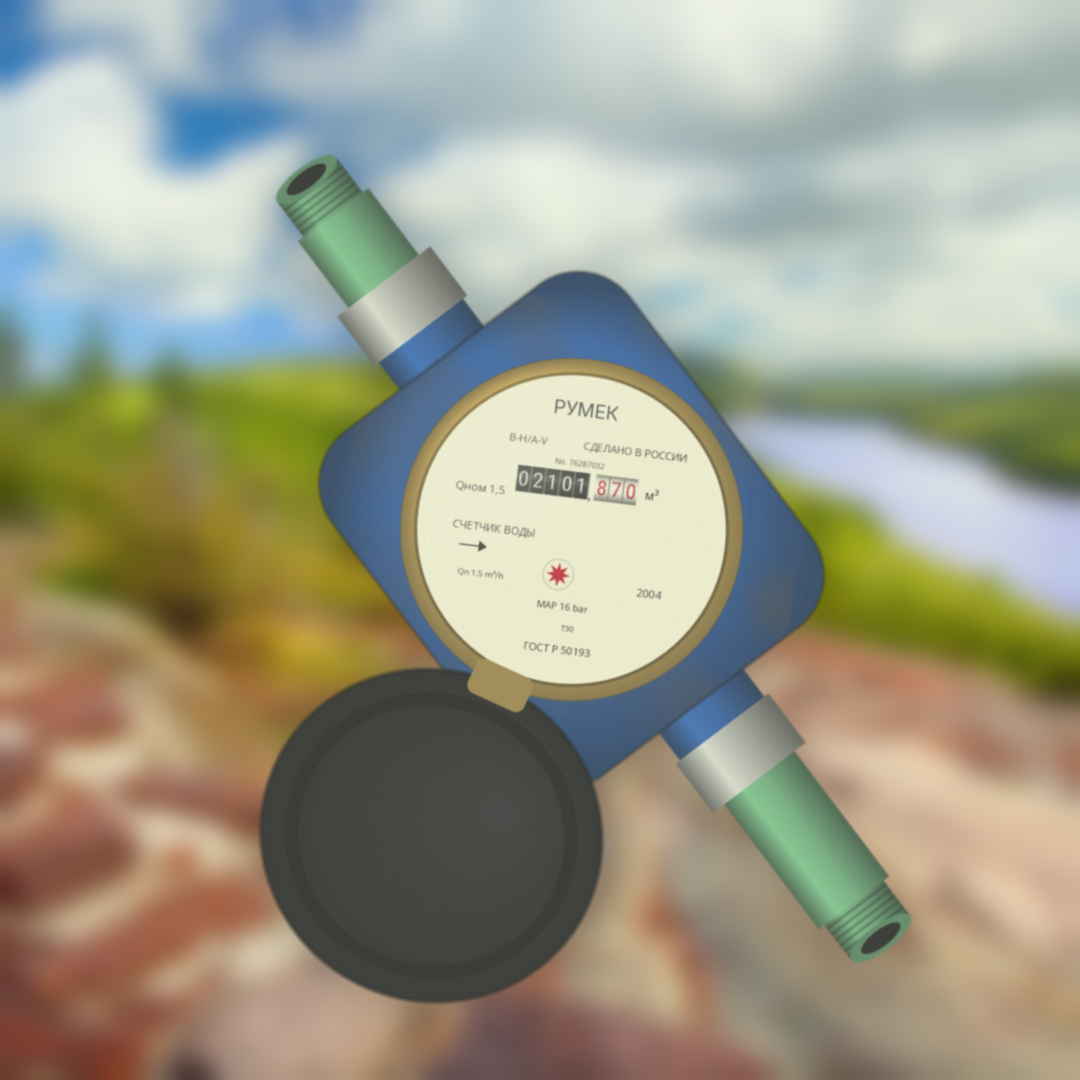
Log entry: 2101.870 m³
